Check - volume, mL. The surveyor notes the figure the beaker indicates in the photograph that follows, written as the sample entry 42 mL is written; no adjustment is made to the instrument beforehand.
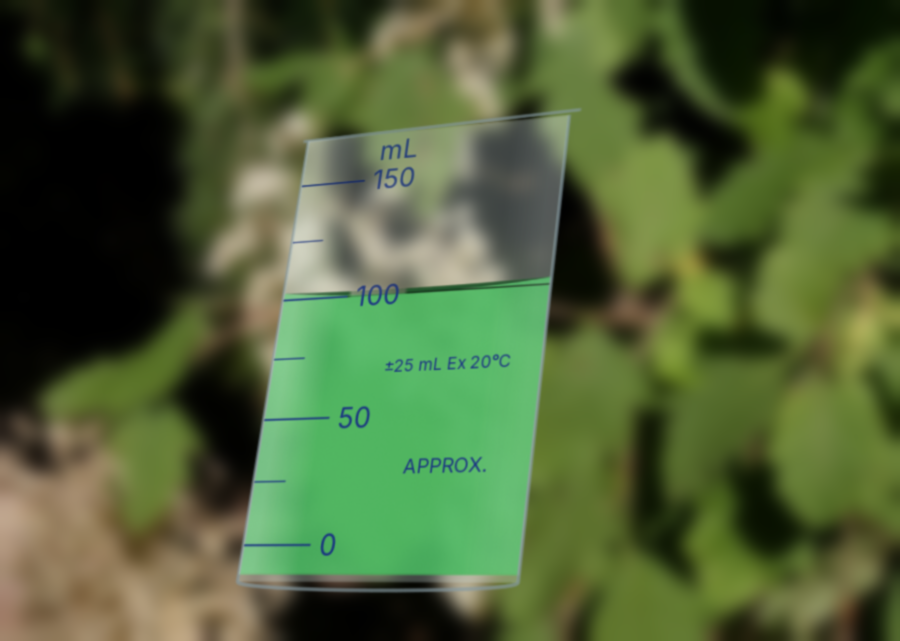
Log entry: 100 mL
